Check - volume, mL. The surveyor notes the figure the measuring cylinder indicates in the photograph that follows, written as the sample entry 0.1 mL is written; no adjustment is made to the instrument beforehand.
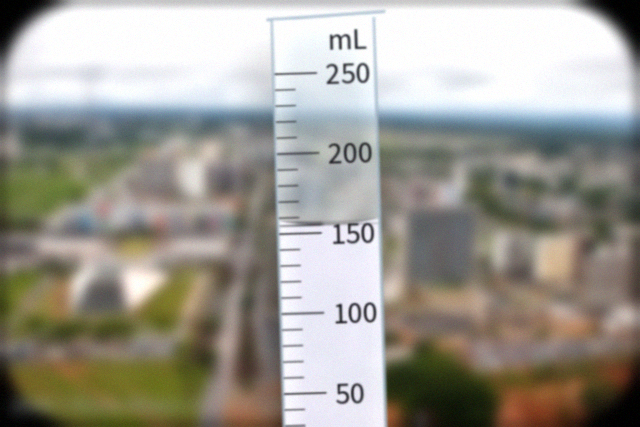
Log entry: 155 mL
